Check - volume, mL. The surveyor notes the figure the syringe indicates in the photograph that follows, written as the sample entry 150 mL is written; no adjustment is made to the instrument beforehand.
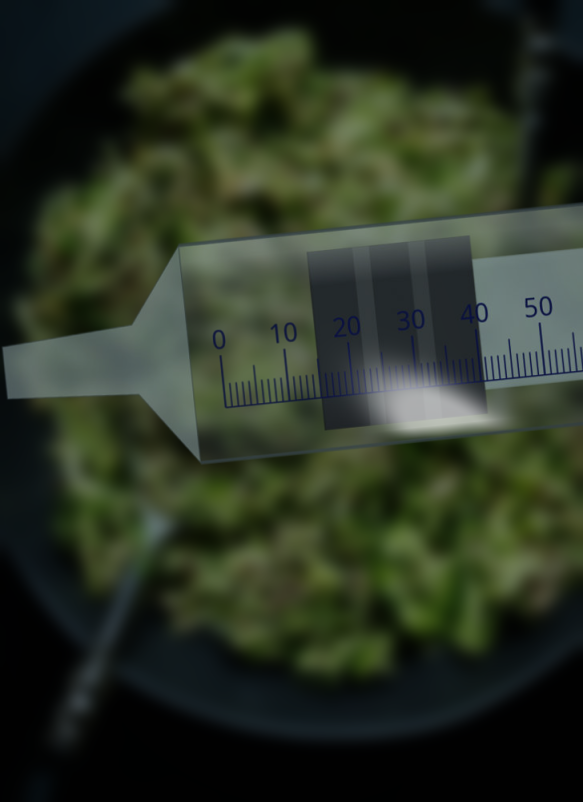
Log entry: 15 mL
